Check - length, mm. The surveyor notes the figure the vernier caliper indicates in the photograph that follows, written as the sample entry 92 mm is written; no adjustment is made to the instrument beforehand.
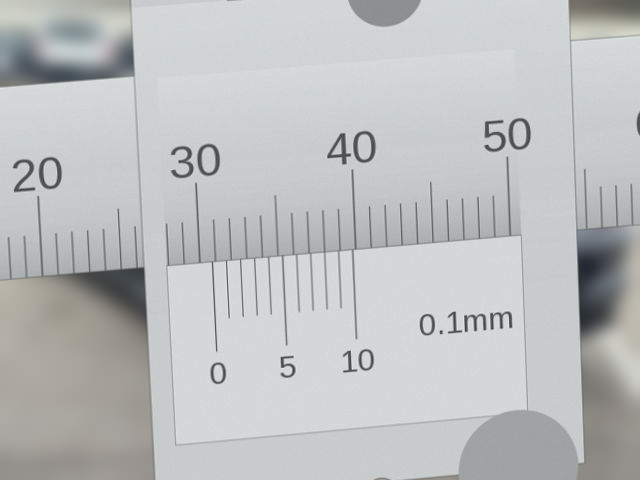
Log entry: 30.8 mm
